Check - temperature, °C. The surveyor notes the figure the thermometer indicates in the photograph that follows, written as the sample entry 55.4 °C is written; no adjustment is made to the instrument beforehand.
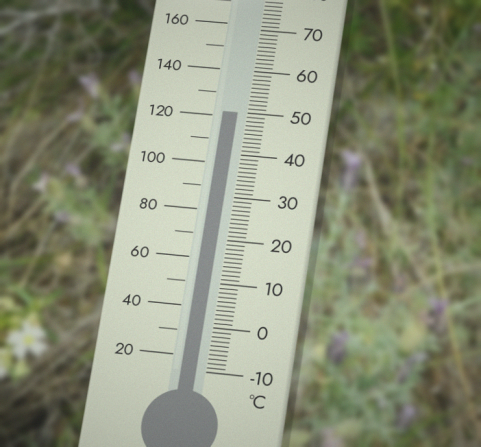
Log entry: 50 °C
